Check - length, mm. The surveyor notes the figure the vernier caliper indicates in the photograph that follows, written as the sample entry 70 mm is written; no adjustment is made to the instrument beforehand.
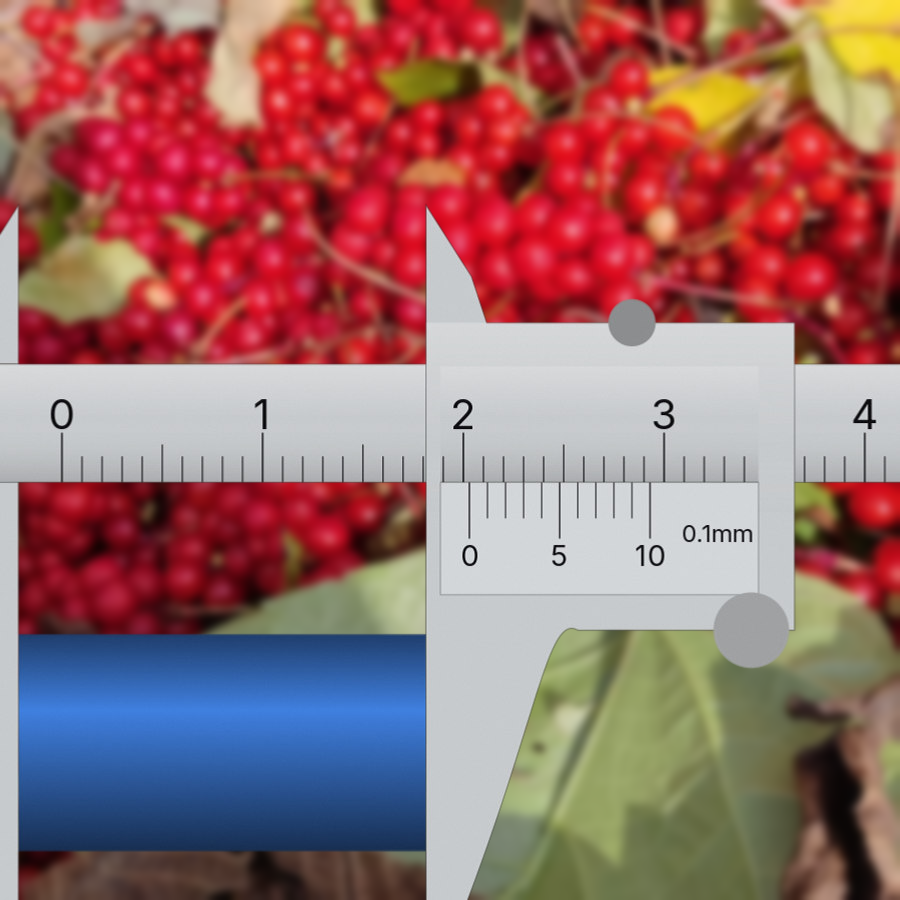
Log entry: 20.3 mm
